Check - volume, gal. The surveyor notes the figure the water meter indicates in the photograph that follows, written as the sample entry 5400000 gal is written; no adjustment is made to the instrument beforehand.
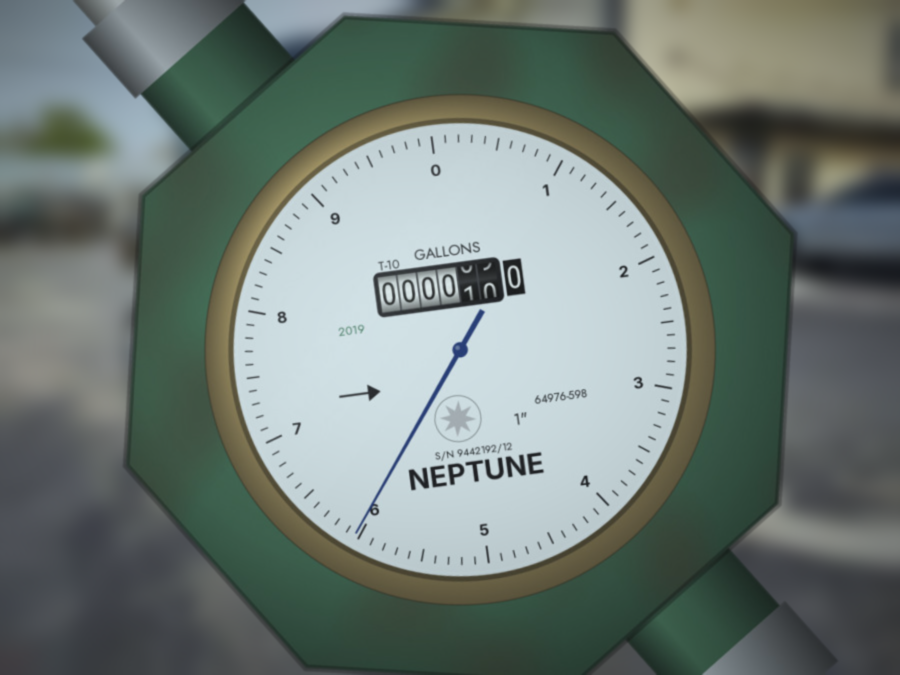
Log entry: 96.0 gal
